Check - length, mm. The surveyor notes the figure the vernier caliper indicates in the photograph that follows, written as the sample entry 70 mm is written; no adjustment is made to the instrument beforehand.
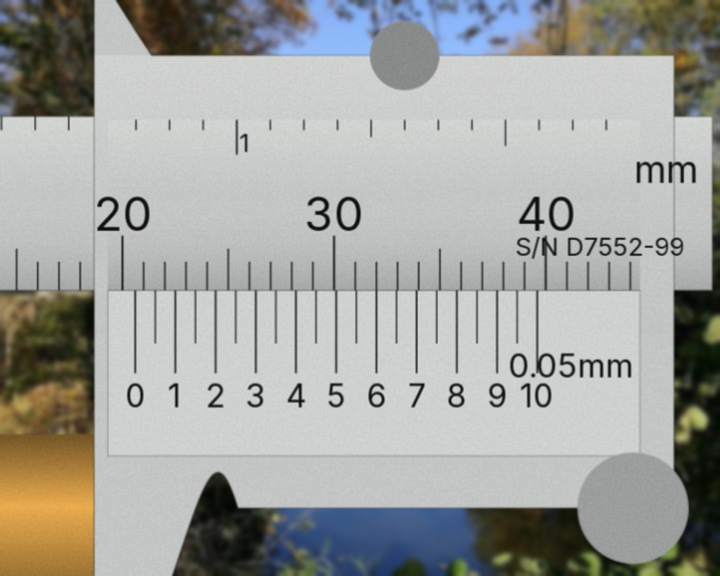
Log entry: 20.6 mm
